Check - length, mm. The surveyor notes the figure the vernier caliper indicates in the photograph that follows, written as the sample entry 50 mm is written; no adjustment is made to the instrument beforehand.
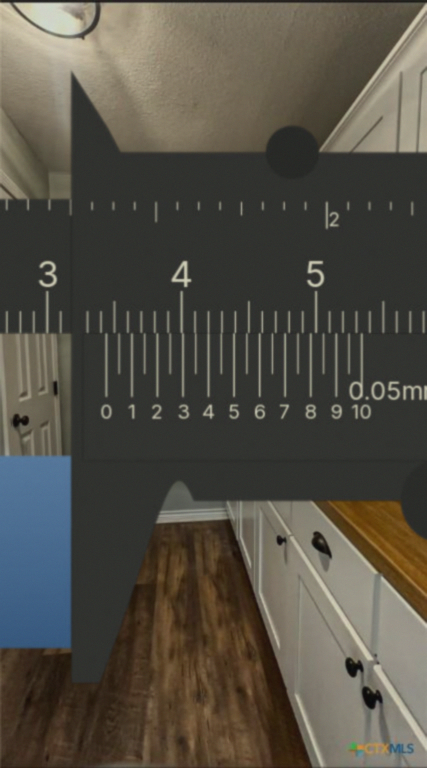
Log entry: 34.4 mm
